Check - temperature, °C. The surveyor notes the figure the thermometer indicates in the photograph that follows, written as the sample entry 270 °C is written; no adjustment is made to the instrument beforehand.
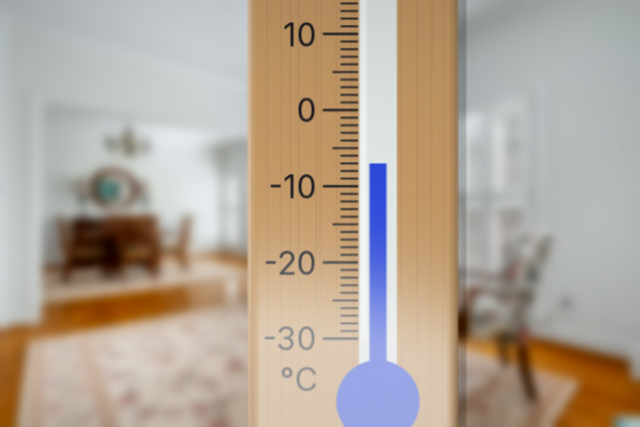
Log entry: -7 °C
